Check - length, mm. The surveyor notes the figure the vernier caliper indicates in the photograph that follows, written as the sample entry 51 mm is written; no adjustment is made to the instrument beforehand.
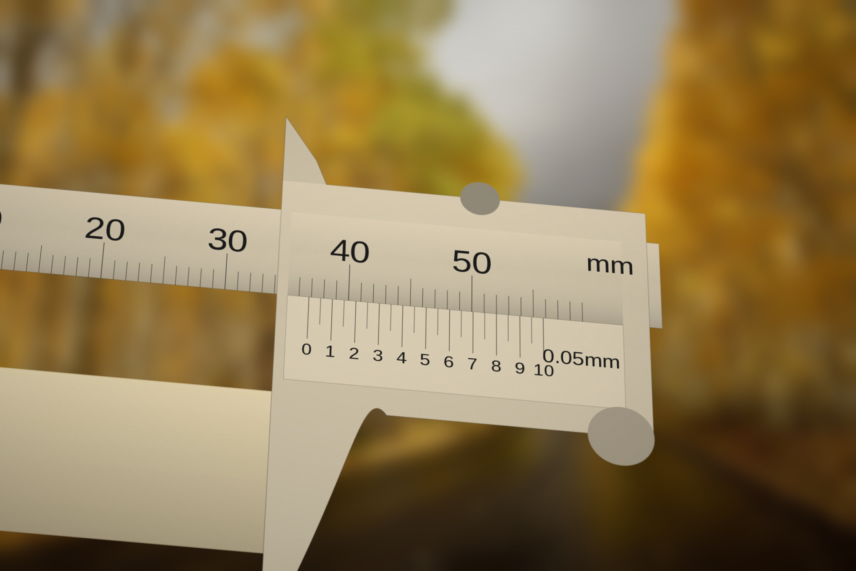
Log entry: 36.8 mm
